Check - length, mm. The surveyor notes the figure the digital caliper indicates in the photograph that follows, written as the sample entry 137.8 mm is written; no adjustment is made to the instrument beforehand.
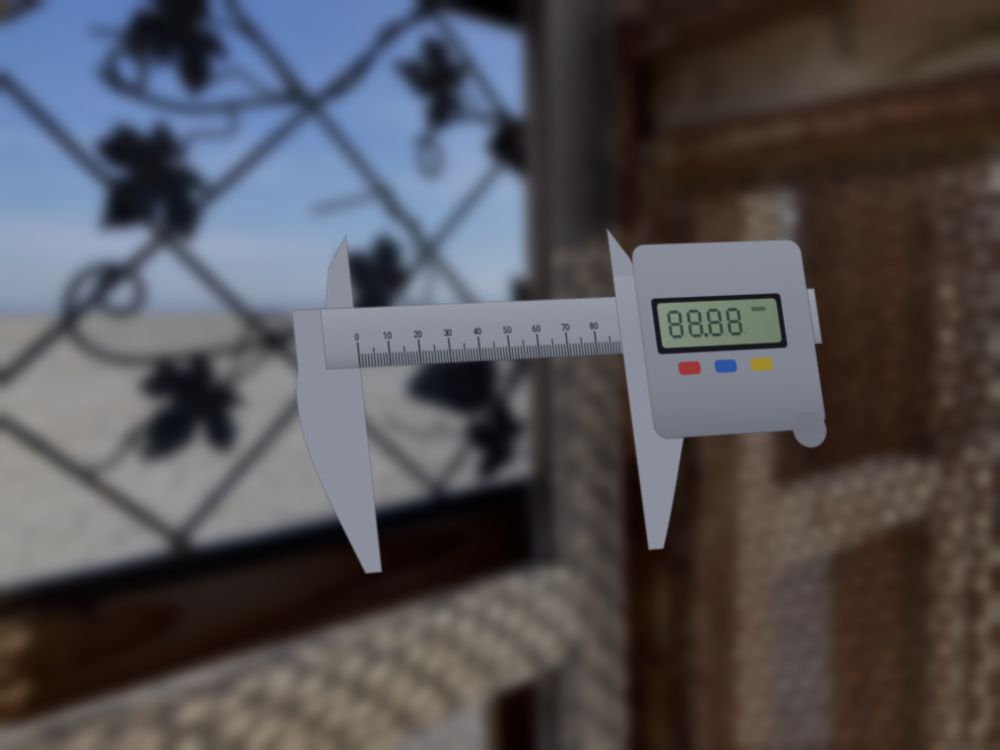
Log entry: 88.88 mm
